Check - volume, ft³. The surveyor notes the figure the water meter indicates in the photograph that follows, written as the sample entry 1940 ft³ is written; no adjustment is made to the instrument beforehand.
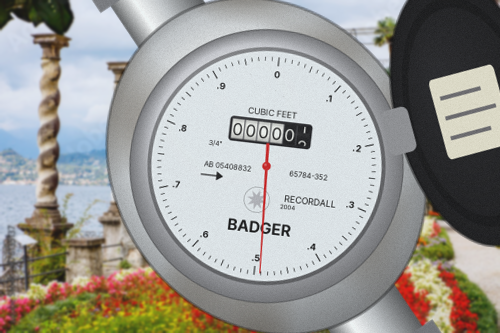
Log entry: 1.49 ft³
